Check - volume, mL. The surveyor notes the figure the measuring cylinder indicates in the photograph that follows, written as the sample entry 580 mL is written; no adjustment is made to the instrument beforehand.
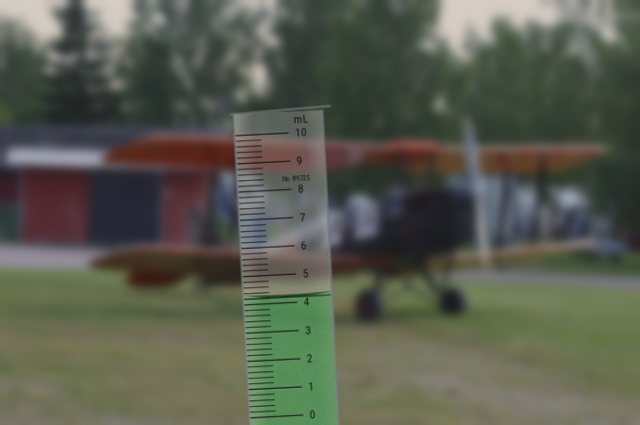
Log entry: 4.2 mL
